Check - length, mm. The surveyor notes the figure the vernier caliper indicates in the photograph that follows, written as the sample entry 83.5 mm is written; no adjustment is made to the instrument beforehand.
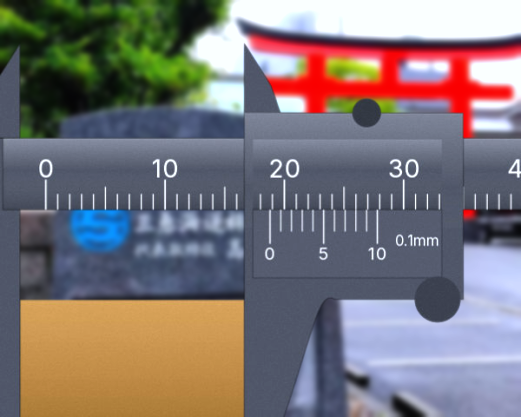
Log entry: 18.8 mm
